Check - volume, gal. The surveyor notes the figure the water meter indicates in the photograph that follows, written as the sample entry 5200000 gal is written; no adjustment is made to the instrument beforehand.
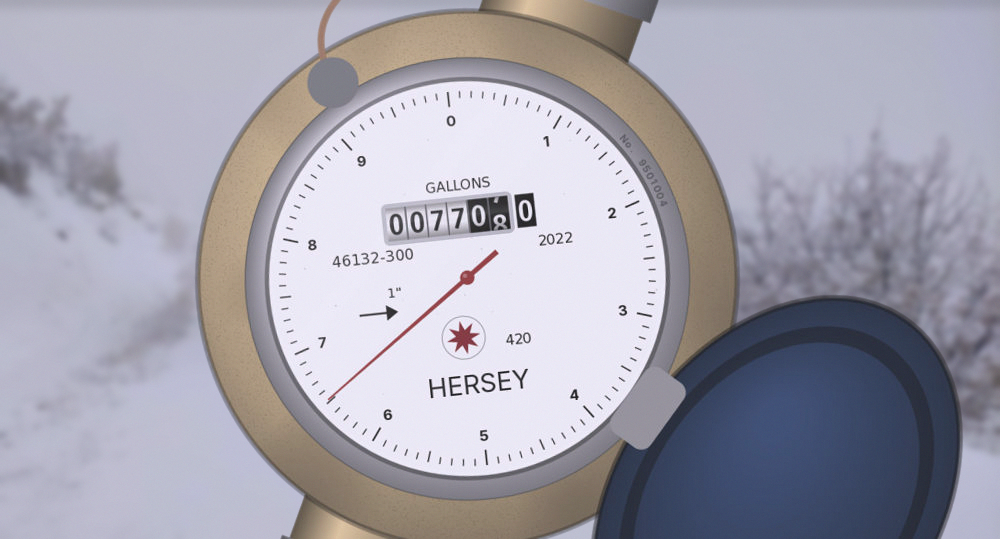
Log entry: 77076.5 gal
